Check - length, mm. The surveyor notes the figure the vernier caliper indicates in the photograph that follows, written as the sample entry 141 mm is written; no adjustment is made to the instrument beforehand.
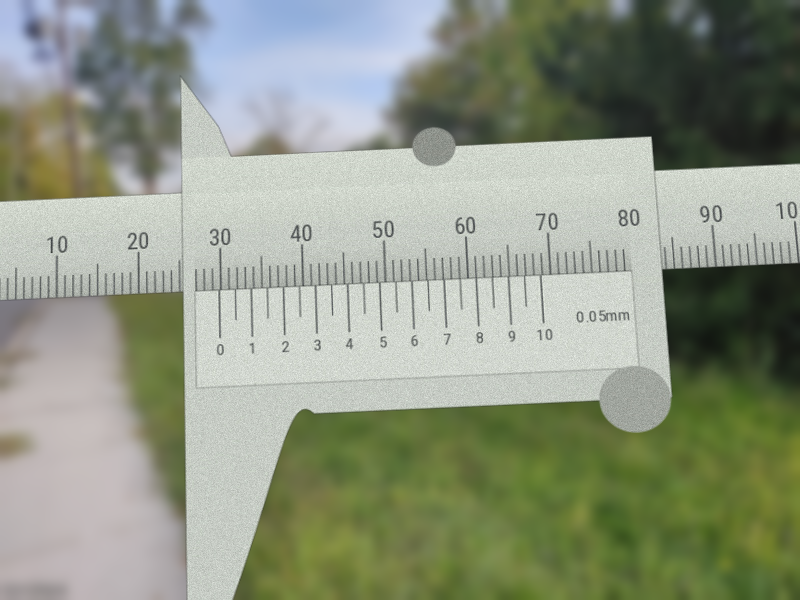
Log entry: 29.8 mm
